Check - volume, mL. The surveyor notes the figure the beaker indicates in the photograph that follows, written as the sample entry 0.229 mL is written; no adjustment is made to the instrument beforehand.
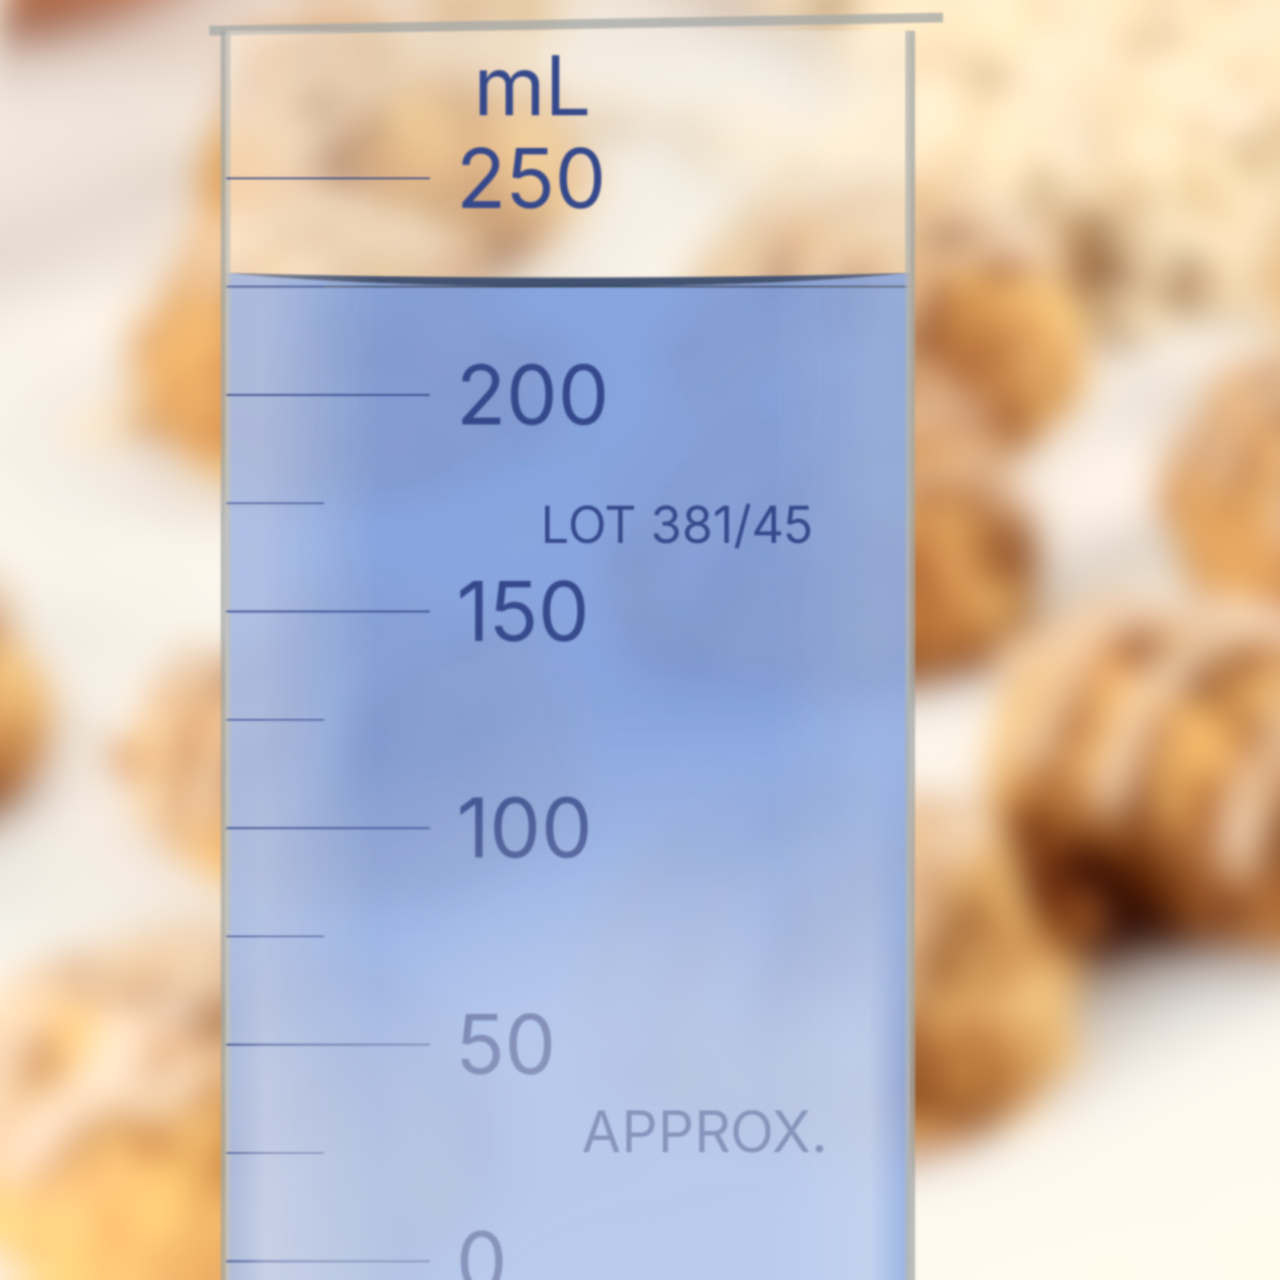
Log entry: 225 mL
